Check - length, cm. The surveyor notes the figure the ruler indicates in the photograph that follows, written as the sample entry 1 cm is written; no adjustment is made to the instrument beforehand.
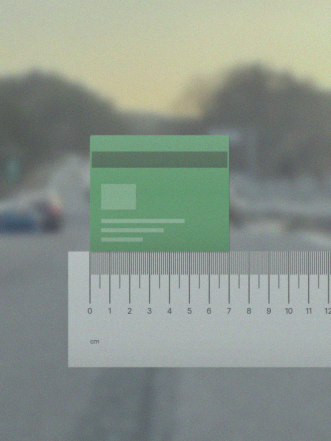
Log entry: 7 cm
